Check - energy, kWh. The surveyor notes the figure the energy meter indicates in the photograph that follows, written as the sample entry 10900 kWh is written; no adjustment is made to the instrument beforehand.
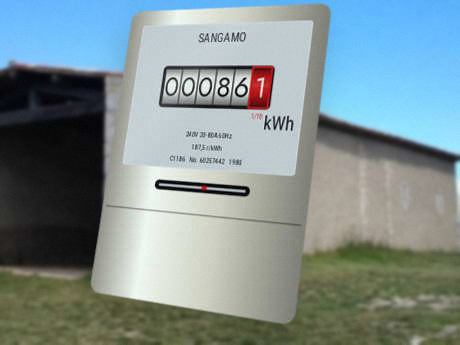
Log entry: 86.1 kWh
